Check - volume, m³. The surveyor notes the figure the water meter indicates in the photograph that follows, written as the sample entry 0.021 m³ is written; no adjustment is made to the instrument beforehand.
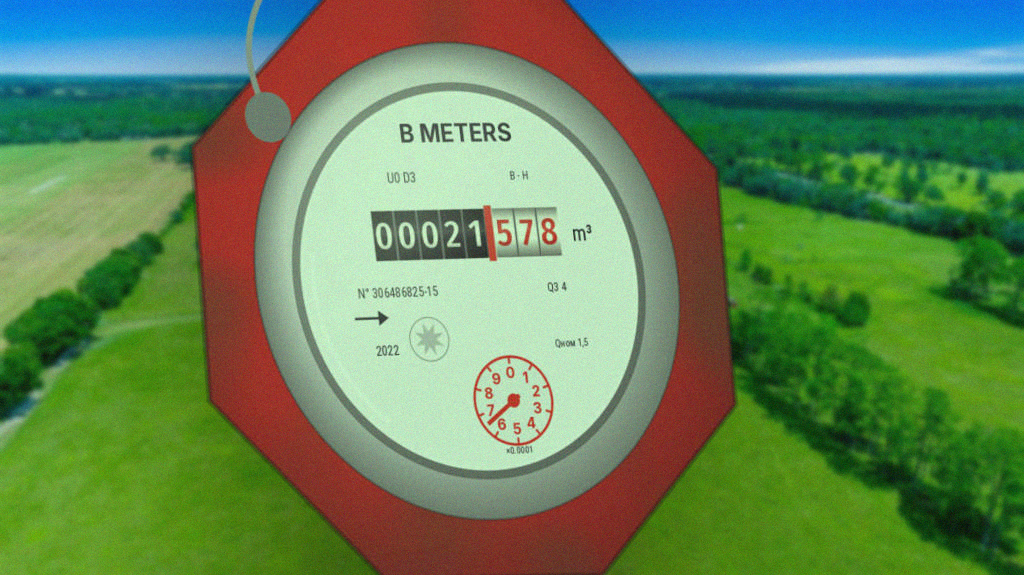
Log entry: 21.5786 m³
